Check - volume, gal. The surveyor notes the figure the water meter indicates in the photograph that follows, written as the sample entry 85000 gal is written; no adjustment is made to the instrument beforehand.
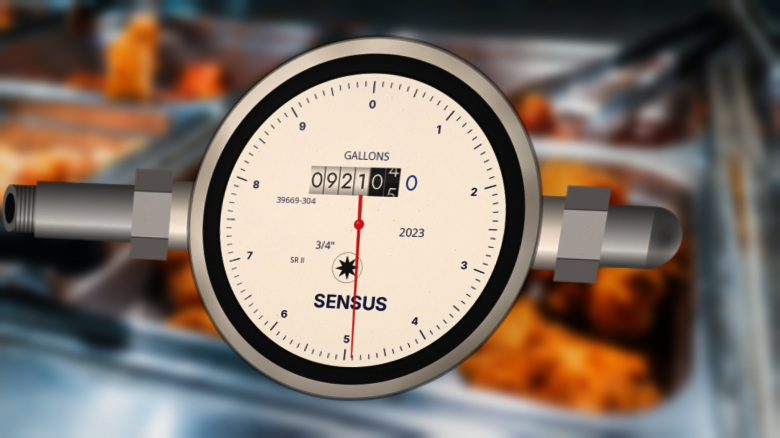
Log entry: 921044.9 gal
